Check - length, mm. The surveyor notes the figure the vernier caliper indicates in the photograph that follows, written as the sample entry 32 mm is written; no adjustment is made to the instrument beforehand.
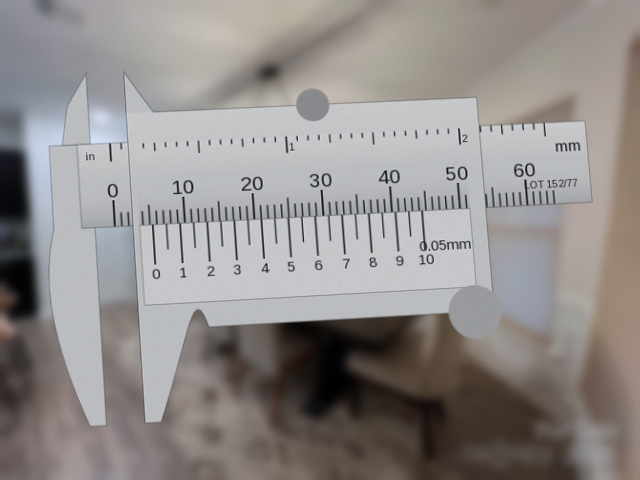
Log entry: 5.4 mm
